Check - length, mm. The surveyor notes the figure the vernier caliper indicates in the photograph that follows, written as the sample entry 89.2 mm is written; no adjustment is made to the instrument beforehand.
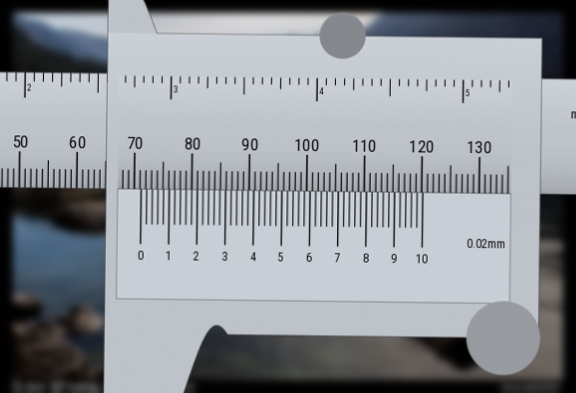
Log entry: 71.2 mm
